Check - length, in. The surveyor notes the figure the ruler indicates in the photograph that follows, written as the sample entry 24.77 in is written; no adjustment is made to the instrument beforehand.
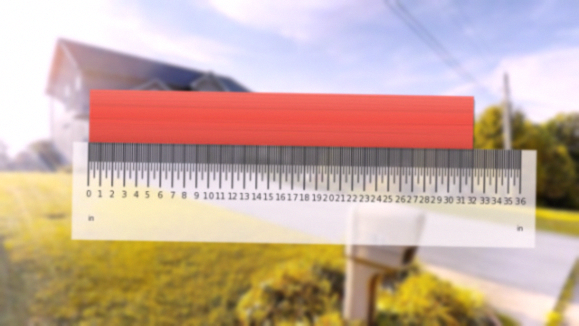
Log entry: 32 in
